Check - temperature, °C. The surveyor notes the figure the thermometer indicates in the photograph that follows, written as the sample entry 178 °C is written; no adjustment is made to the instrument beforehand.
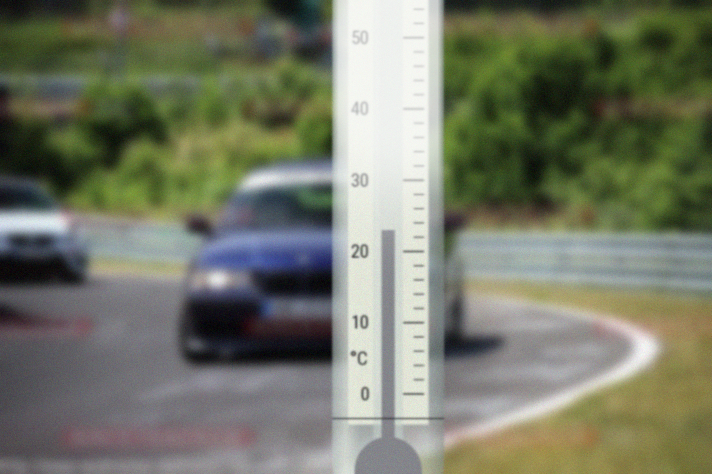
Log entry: 23 °C
